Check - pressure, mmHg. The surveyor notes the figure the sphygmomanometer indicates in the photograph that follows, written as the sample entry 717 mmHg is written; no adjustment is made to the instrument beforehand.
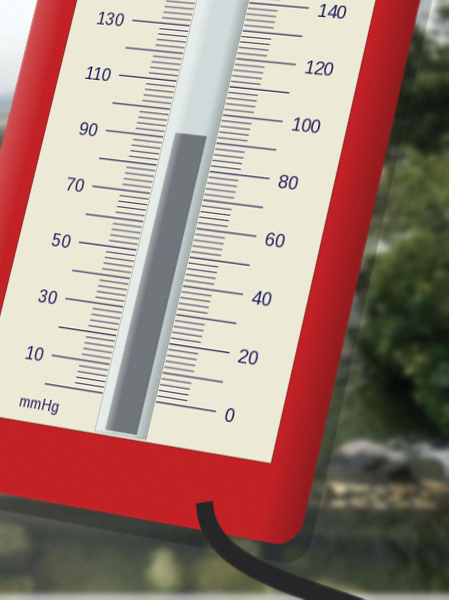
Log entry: 92 mmHg
